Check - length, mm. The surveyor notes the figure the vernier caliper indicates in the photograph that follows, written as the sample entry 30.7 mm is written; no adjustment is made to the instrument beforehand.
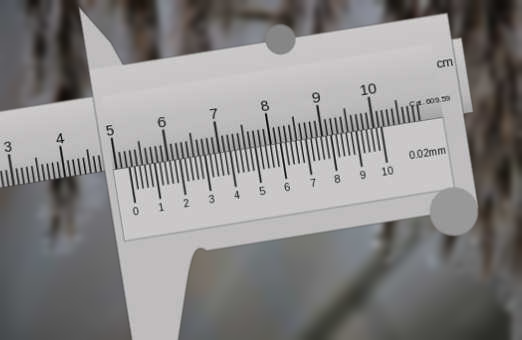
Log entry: 52.5 mm
